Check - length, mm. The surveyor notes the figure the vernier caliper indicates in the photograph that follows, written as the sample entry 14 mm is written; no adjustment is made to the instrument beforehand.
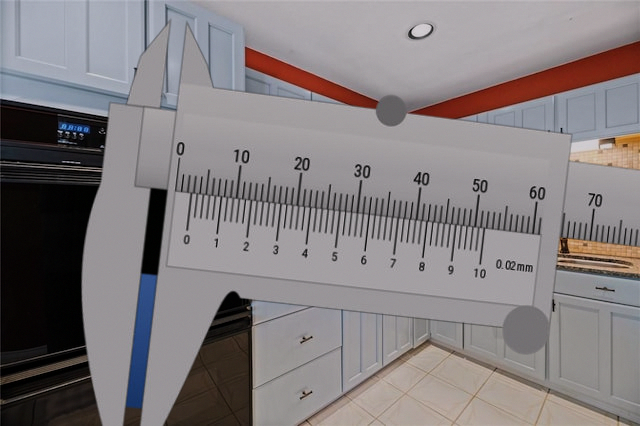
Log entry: 2.6 mm
